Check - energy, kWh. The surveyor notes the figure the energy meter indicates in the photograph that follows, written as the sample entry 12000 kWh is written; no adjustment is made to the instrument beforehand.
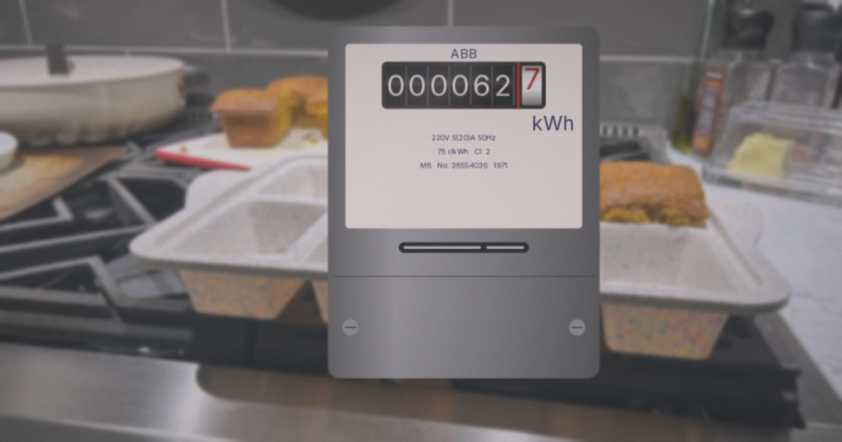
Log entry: 62.7 kWh
